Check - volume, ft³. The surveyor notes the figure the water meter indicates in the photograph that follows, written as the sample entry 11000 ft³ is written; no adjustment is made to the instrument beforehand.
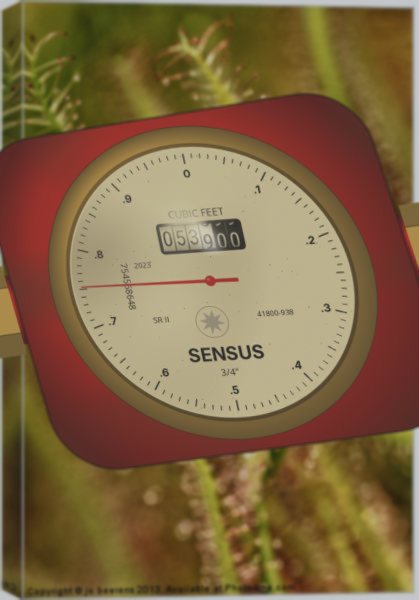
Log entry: 53899.75 ft³
